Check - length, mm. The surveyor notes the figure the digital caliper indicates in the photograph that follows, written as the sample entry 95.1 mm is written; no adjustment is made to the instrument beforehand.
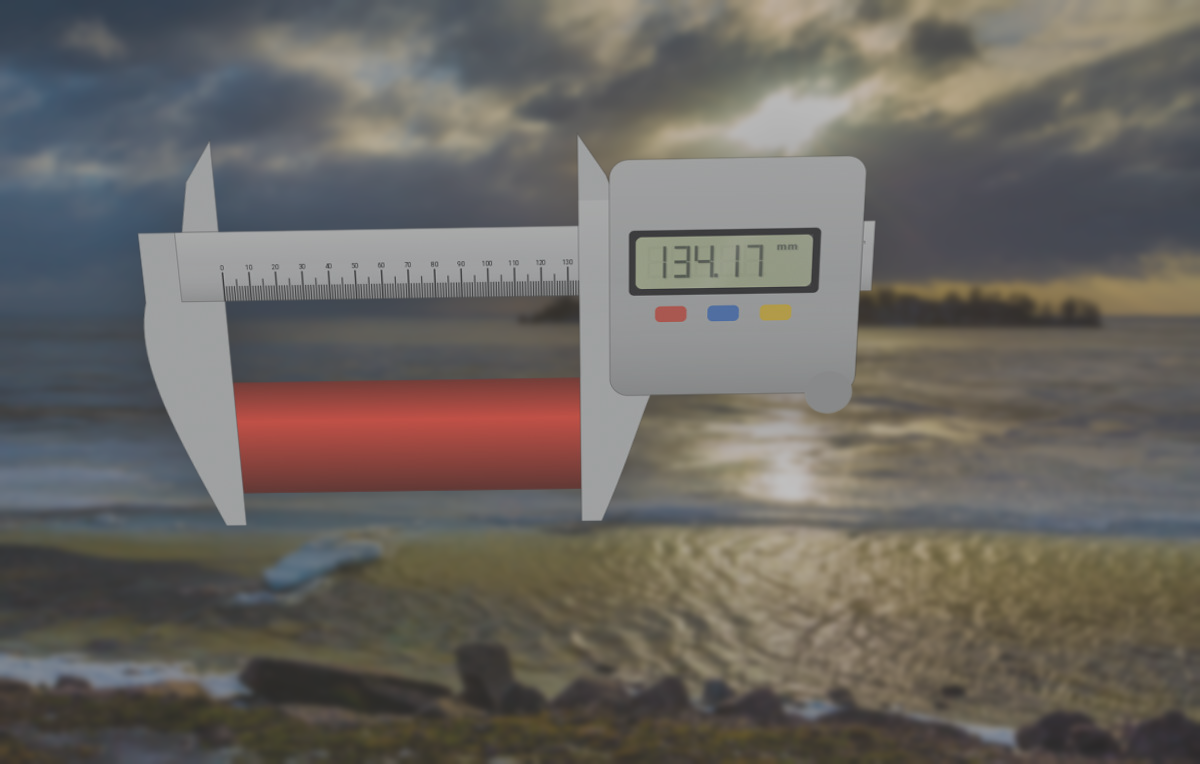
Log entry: 134.17 mm
